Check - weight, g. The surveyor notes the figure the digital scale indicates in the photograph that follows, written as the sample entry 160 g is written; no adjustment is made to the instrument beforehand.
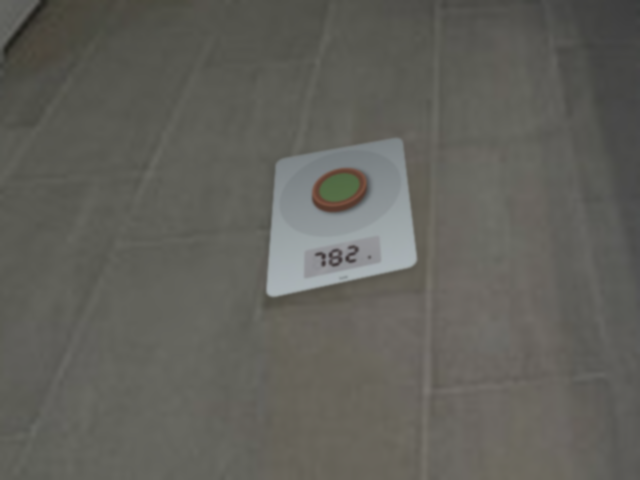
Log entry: 782 g
